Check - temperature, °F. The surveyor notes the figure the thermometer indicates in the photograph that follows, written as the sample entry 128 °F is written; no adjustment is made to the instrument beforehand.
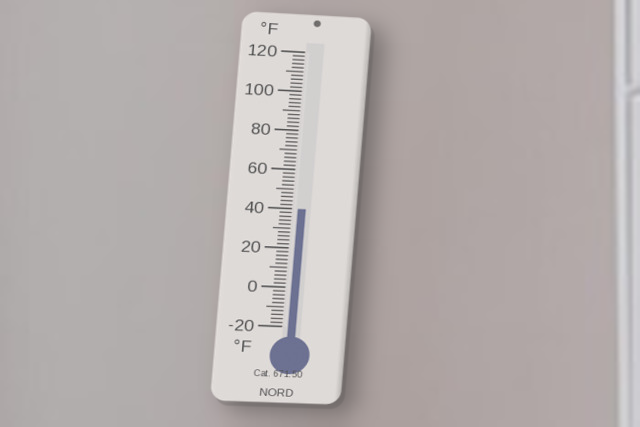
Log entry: 40 °F
